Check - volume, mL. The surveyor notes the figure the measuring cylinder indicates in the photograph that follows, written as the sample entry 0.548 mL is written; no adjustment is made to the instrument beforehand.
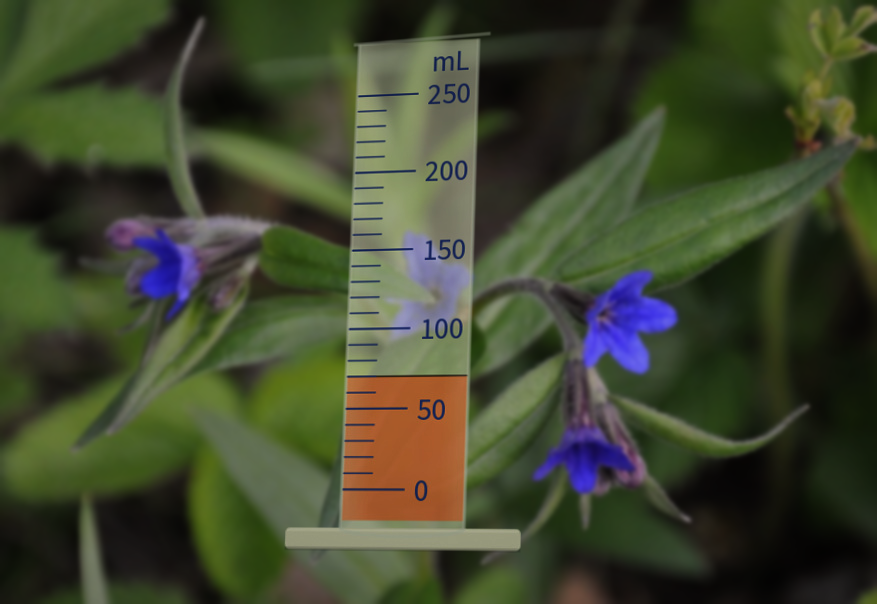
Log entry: 70 mL
